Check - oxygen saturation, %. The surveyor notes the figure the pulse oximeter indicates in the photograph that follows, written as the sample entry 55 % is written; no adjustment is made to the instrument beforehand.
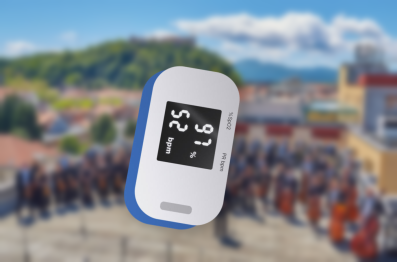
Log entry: 97 %
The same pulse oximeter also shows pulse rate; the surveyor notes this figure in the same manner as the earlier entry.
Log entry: 52 bpm
